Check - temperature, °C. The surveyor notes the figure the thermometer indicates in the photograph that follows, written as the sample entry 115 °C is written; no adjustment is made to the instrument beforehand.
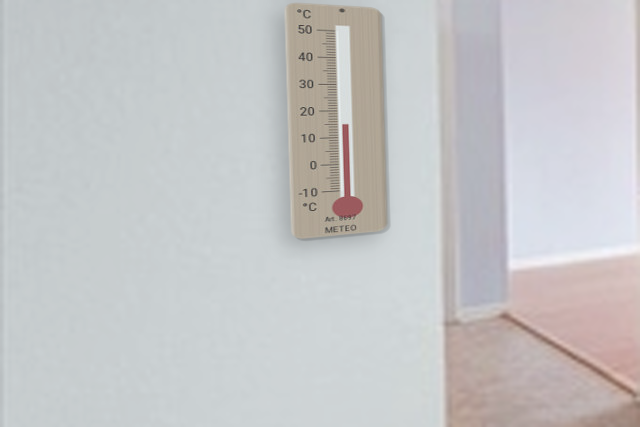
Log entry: 15 °C
